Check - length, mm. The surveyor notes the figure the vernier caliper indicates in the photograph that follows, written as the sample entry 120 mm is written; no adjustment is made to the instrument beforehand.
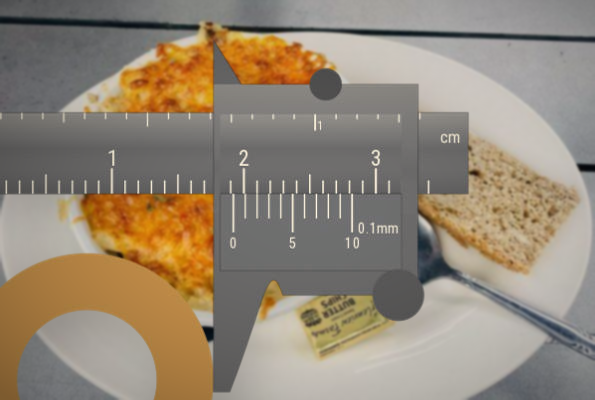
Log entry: 19.2 mm
